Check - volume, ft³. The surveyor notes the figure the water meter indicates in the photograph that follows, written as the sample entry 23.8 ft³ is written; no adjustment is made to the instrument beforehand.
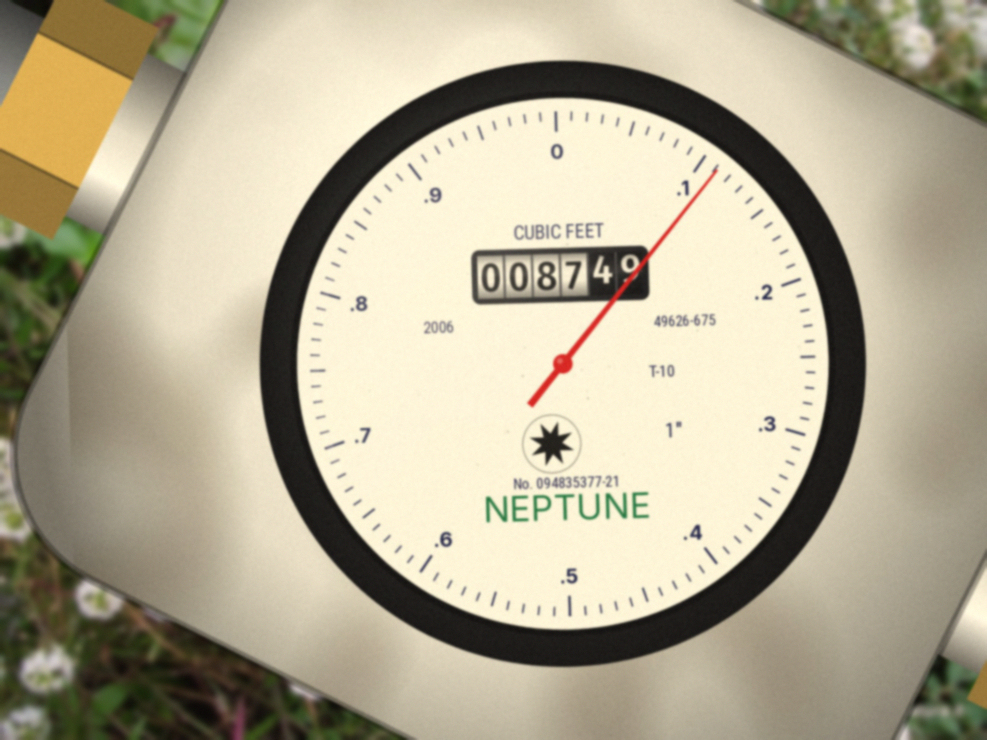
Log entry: 8749.11 ft³
